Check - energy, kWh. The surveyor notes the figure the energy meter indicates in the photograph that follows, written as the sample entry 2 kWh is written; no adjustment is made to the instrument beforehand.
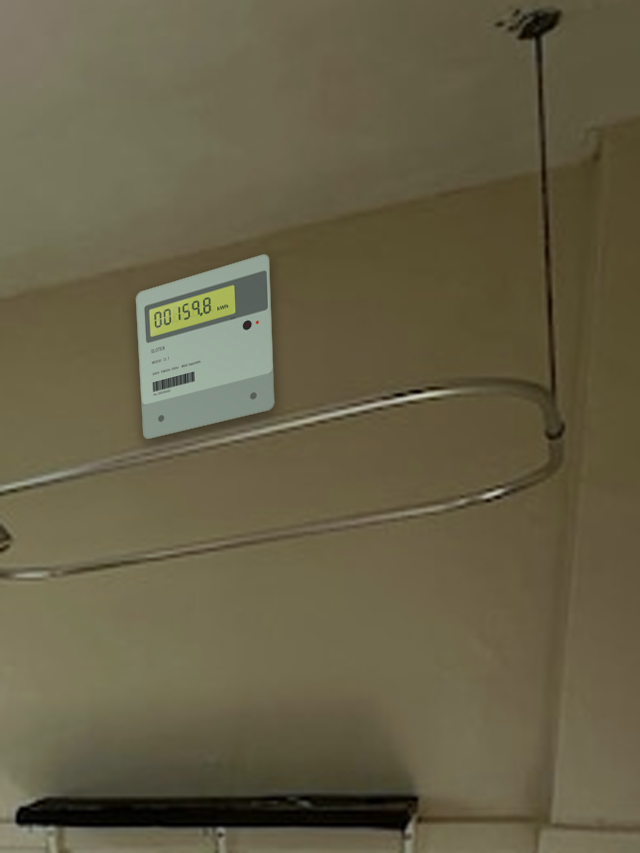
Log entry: 159.8 kWh
